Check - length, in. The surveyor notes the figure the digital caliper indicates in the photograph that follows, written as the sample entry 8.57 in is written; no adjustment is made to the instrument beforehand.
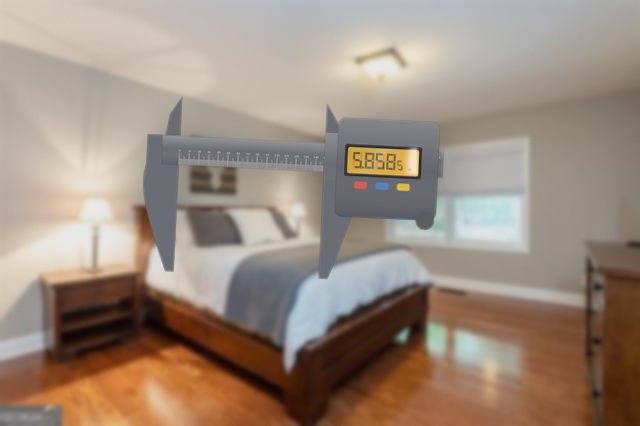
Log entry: 5.8585 in
